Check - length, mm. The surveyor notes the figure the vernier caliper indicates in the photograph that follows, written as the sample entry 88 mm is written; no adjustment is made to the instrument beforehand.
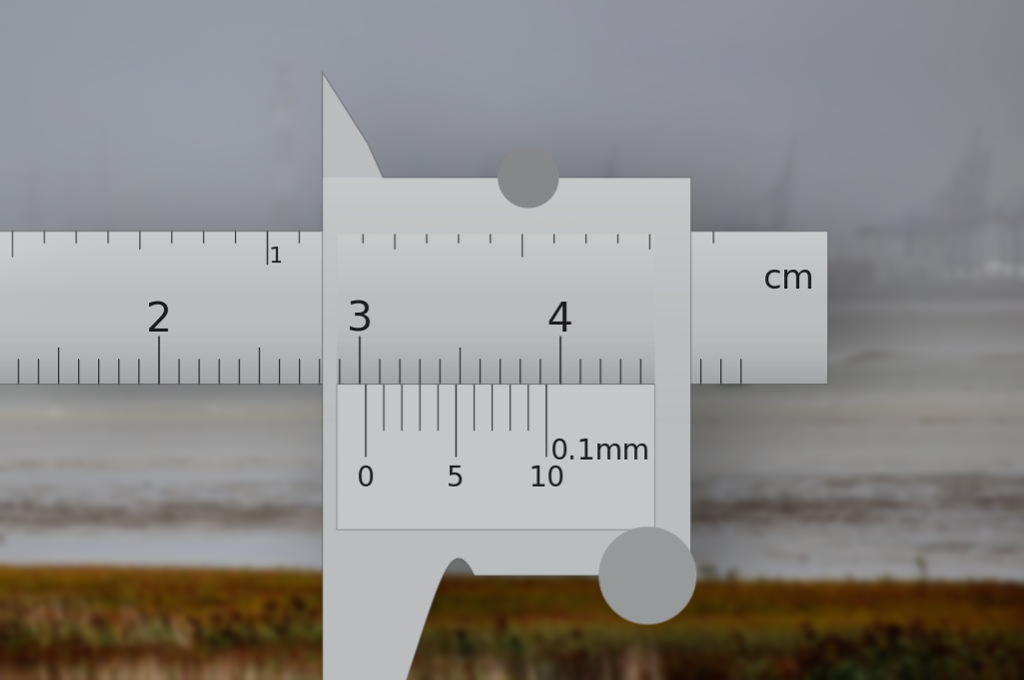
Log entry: 30.3 mm
